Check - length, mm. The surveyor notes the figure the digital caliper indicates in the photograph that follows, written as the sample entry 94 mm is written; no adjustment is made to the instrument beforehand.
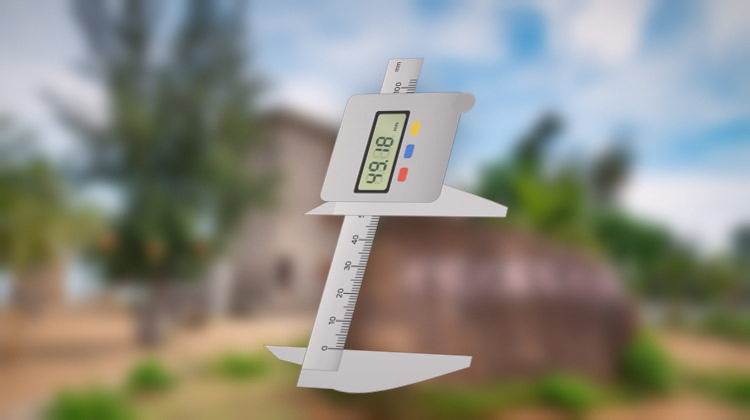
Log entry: 49.18 mm
